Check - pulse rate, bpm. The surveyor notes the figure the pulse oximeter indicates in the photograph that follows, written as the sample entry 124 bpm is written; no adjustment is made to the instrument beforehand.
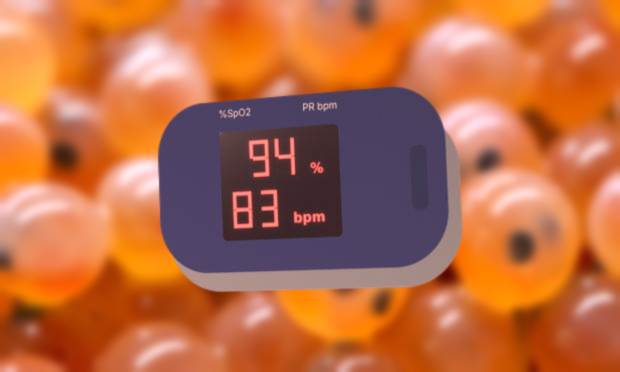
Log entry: 83 bpm
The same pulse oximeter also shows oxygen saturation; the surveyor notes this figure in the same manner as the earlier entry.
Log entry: 94 %
